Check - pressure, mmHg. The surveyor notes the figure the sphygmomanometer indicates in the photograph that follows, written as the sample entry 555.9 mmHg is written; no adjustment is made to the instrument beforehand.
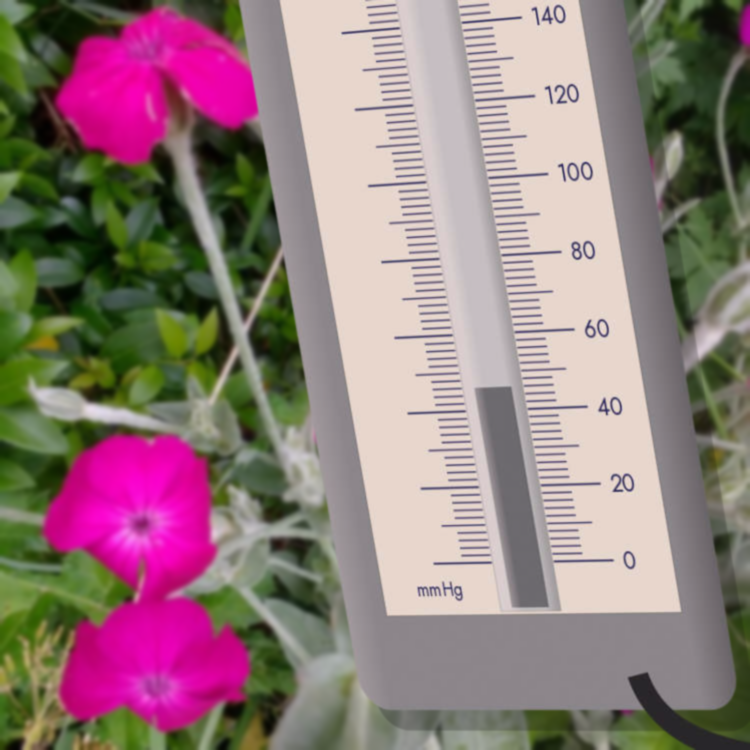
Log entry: 46 mmHg
